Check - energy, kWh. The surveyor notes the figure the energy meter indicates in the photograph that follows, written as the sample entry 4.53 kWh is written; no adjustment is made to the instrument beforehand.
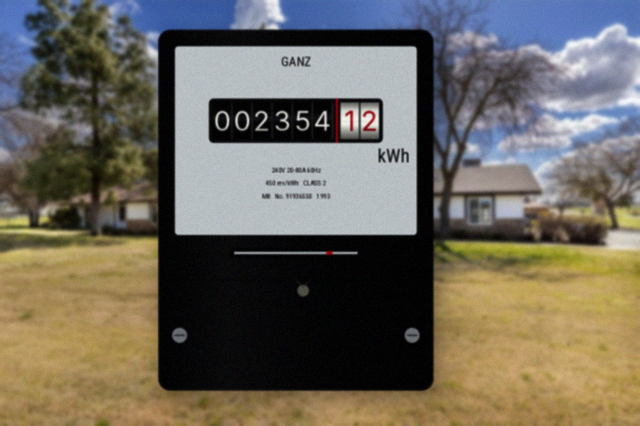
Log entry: 2354.12 kWh
